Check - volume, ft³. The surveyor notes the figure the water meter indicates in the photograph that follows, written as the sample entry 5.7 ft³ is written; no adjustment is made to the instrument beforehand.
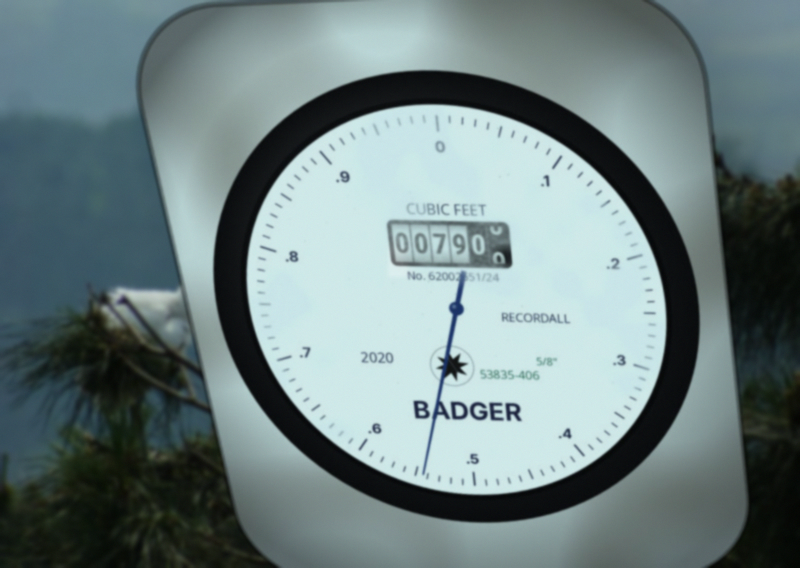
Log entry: 7908.54 ft³
